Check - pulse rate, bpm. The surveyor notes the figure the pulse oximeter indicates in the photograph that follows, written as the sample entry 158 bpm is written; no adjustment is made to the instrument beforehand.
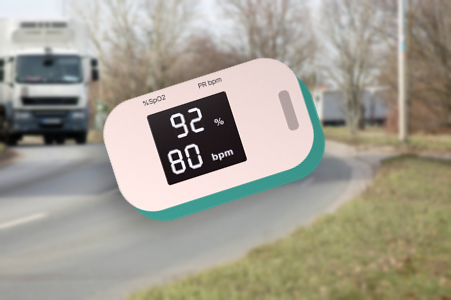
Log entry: 80 bpm
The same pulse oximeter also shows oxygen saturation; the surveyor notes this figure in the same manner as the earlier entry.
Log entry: 92 %
